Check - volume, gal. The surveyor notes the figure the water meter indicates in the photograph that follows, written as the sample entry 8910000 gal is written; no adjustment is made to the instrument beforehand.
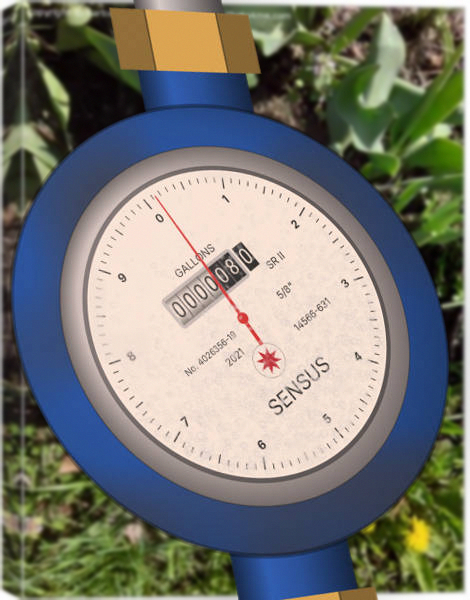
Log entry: 80.1 gal
